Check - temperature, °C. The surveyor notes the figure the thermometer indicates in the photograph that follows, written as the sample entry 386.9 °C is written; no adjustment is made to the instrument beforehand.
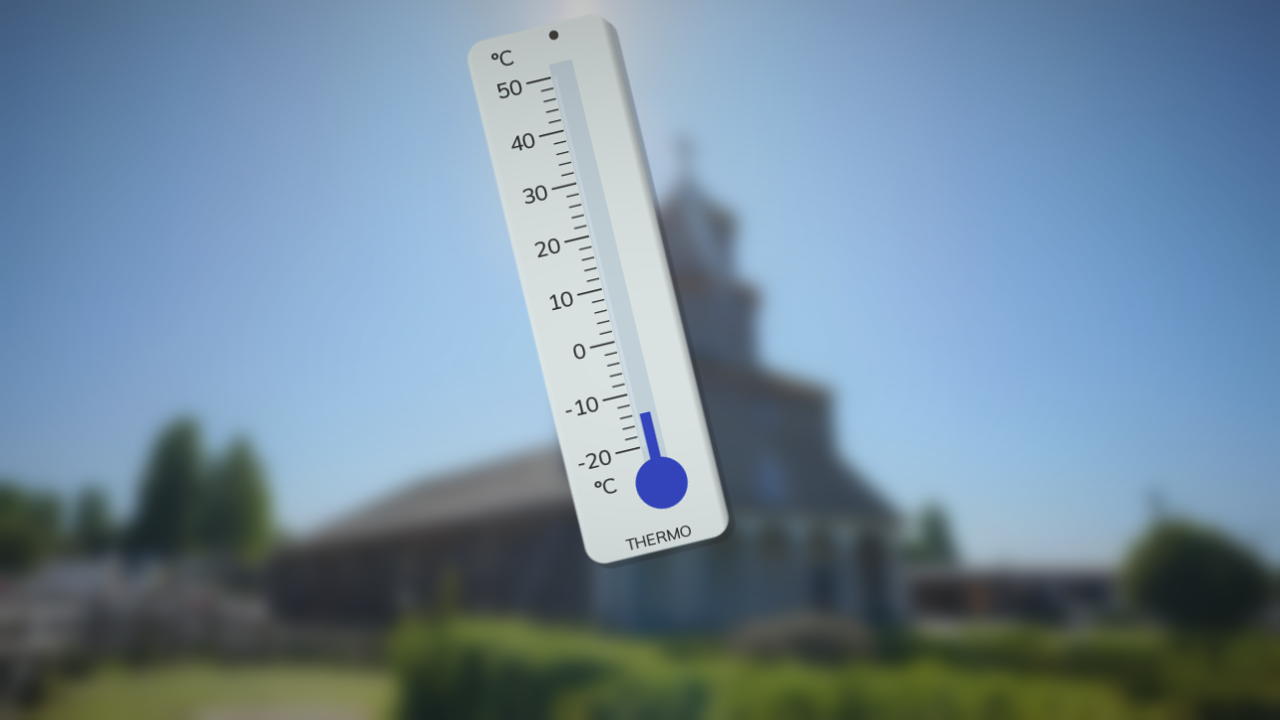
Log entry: -14 °C
